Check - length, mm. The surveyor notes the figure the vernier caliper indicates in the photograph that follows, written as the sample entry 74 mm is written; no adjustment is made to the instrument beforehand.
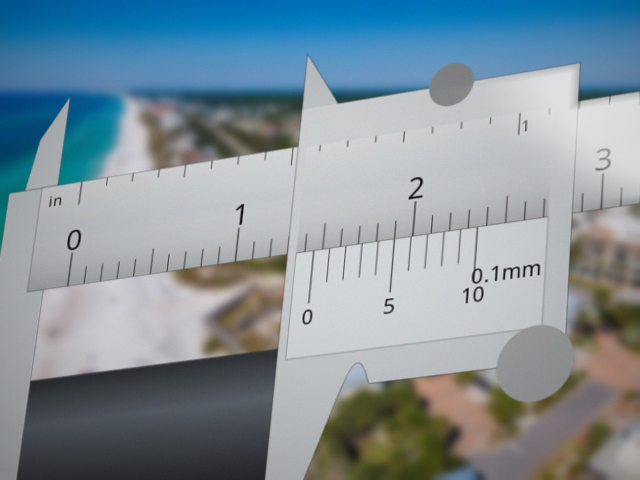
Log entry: 14.5 mm
